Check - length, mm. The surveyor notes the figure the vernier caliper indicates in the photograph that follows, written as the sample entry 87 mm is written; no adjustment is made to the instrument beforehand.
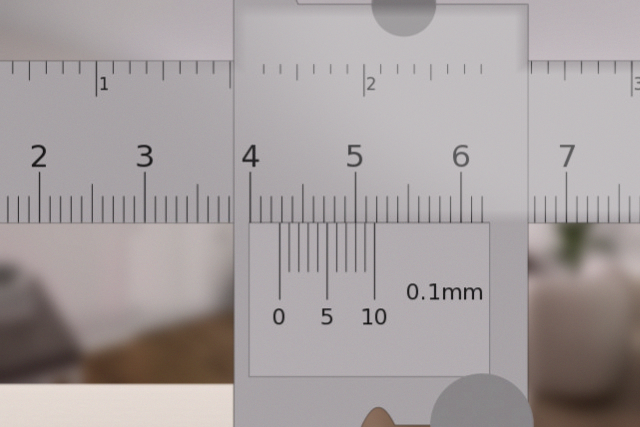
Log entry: 42.8 mm
